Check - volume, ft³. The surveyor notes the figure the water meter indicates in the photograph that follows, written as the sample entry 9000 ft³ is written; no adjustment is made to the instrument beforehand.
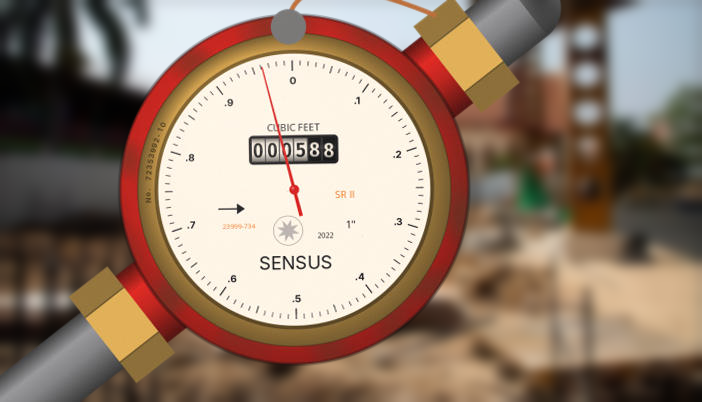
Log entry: 587.96 ft³
